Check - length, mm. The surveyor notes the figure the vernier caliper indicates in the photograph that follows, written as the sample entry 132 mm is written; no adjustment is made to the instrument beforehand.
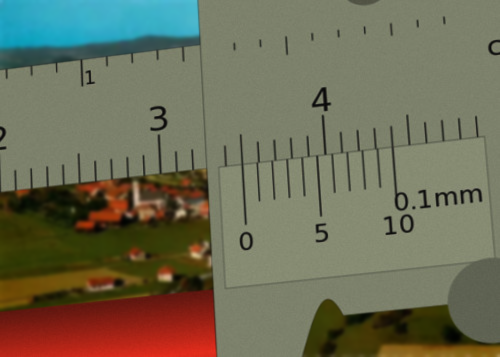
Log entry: 35.0 mm
